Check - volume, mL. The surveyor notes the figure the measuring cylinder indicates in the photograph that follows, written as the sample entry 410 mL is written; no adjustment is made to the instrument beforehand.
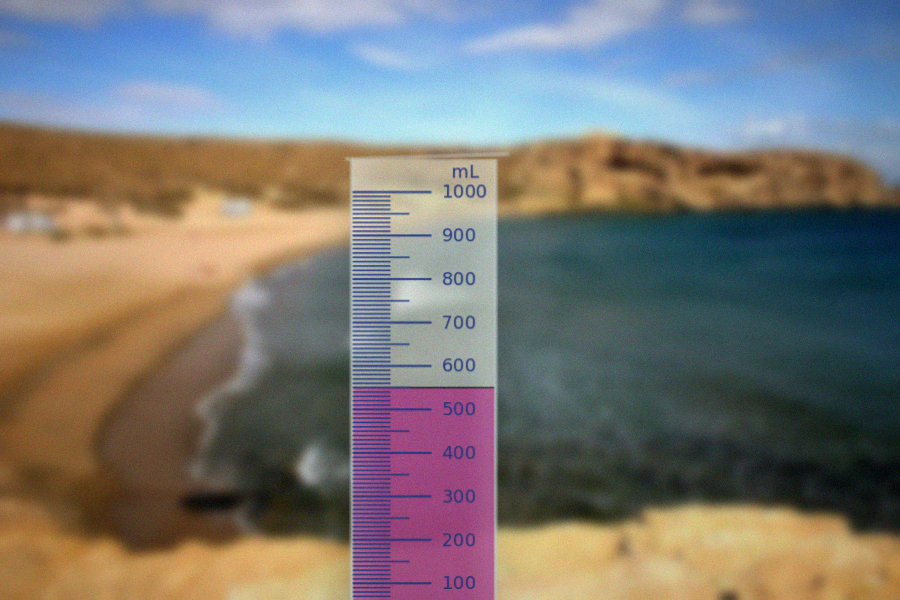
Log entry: 550 mL
